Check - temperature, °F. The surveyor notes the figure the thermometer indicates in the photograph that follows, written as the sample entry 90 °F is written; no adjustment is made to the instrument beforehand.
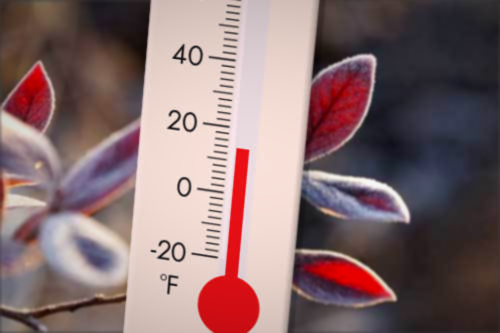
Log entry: 14 °F
